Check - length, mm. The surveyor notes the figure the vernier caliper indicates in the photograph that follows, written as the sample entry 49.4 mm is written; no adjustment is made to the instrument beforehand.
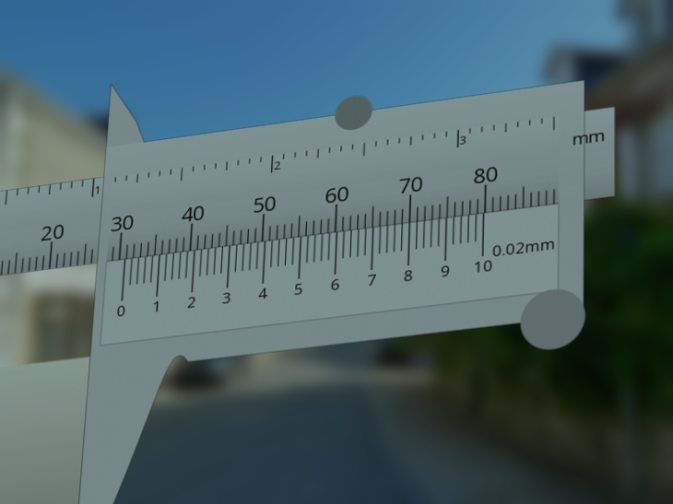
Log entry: 30.8 mm
